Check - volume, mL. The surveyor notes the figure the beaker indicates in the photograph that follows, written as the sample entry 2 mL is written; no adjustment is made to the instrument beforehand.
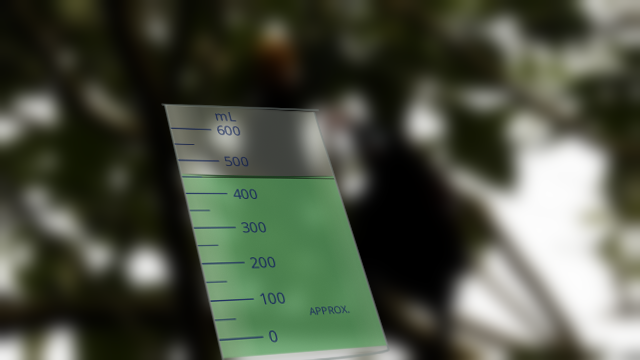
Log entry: 450 mL
